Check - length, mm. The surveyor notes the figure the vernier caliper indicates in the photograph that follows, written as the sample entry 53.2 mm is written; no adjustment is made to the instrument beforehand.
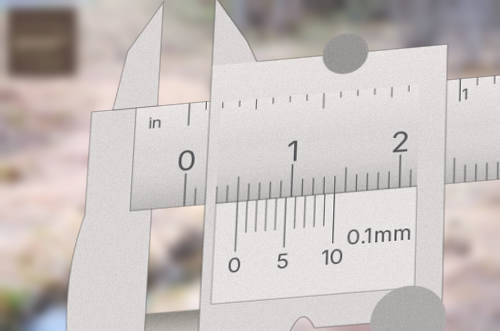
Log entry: 5.0 mm
